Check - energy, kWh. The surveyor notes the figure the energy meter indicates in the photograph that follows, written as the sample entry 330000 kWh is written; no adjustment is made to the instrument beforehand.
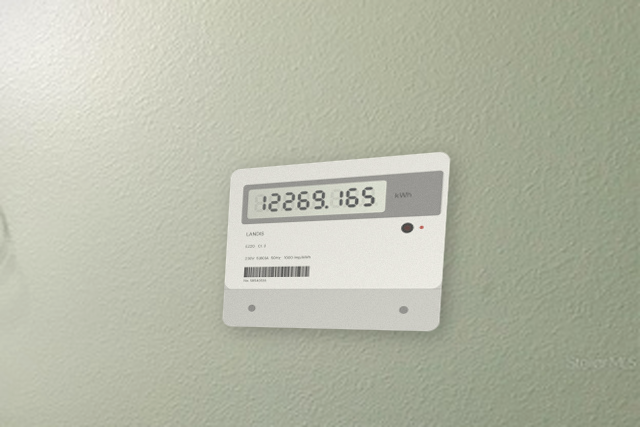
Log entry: 12269.165 kWh
